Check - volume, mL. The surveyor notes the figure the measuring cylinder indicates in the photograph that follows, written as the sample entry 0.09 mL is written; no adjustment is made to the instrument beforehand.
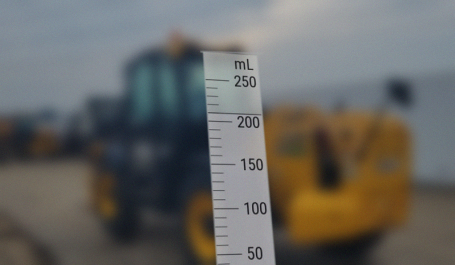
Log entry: 210 mL
